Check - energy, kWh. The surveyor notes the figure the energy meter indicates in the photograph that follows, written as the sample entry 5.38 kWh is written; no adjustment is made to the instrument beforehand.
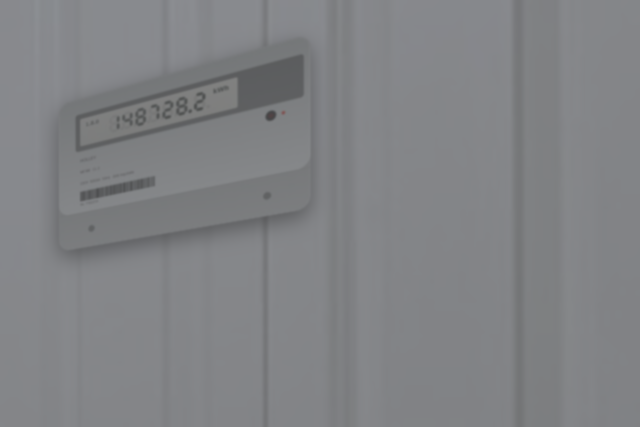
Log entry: 148728.2 kWh
